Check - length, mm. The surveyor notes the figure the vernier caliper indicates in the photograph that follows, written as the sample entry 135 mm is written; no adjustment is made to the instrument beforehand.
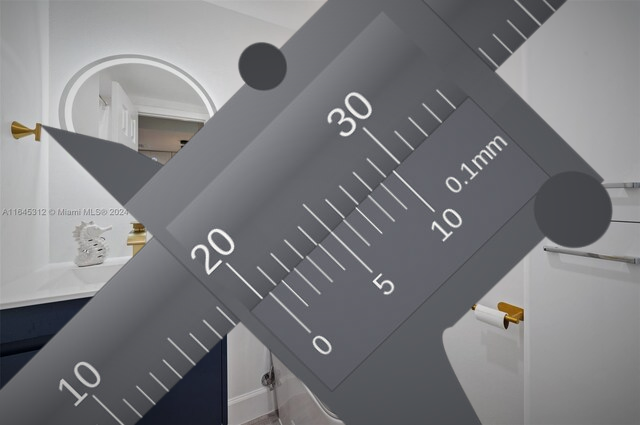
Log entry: 20.5 mm
